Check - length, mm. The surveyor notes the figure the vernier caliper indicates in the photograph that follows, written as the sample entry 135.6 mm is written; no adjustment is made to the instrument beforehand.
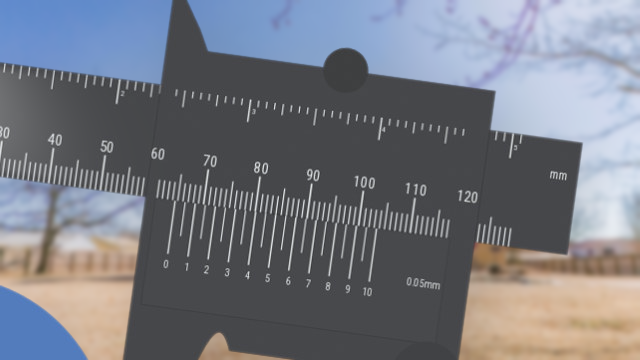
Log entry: 64.5 mm
